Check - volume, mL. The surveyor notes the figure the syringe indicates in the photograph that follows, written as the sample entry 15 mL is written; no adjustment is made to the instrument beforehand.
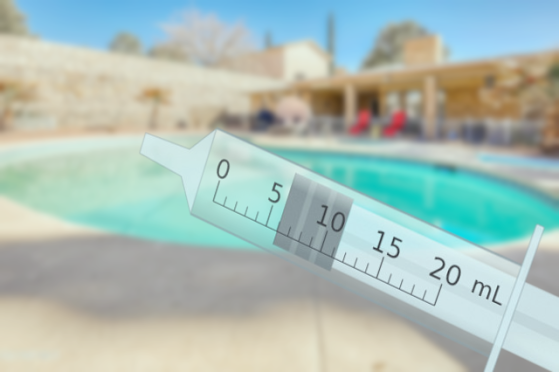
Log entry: 6 mL
